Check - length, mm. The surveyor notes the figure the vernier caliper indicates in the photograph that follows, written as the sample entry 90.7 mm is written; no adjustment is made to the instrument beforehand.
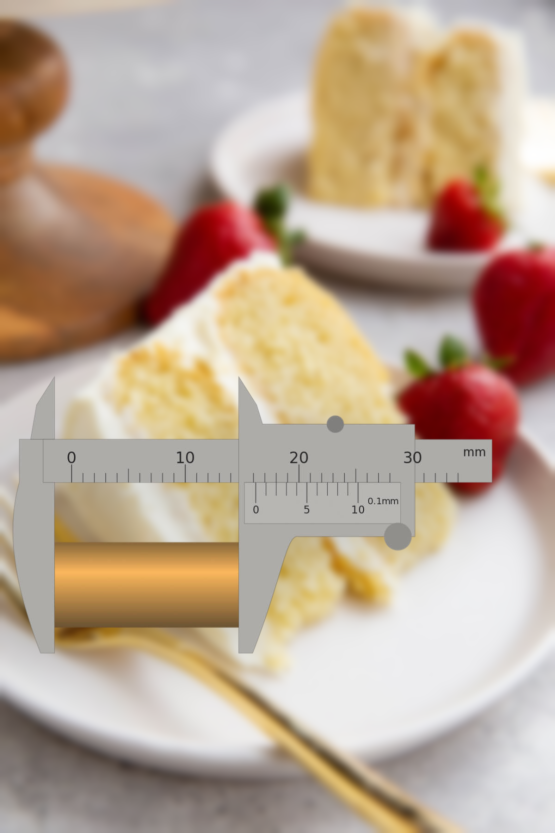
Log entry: 16.2 mm
